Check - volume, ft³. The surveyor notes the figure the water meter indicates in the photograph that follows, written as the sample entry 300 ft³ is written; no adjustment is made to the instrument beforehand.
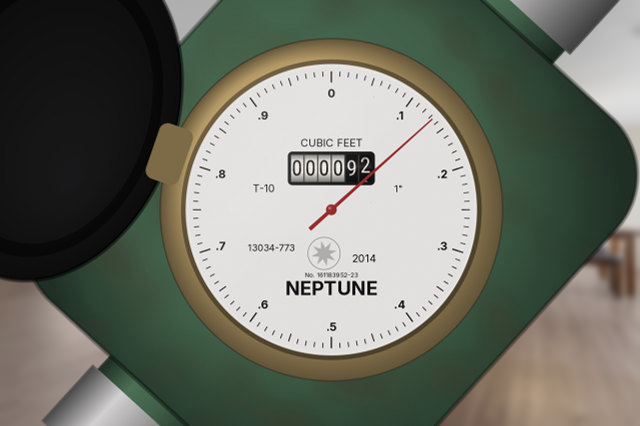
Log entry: 92.13 ft³
